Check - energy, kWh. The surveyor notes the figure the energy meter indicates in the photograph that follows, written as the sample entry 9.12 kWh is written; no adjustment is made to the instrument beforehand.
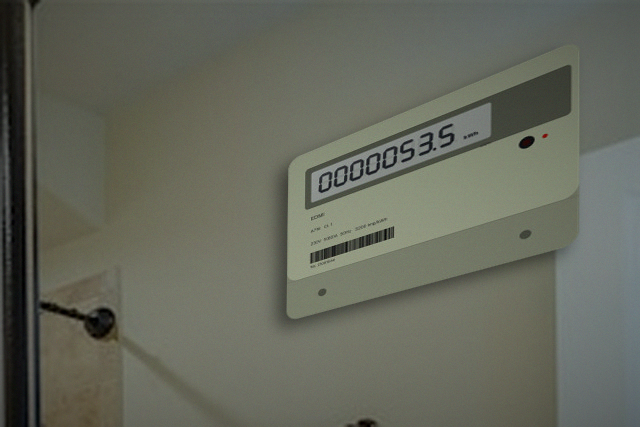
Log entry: 53.5 kWh
